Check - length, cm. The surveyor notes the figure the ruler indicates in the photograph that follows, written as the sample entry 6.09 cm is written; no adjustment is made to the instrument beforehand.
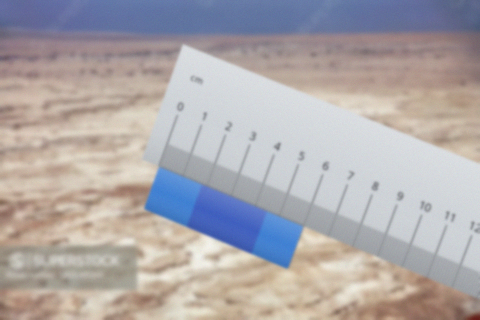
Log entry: 6 cm
